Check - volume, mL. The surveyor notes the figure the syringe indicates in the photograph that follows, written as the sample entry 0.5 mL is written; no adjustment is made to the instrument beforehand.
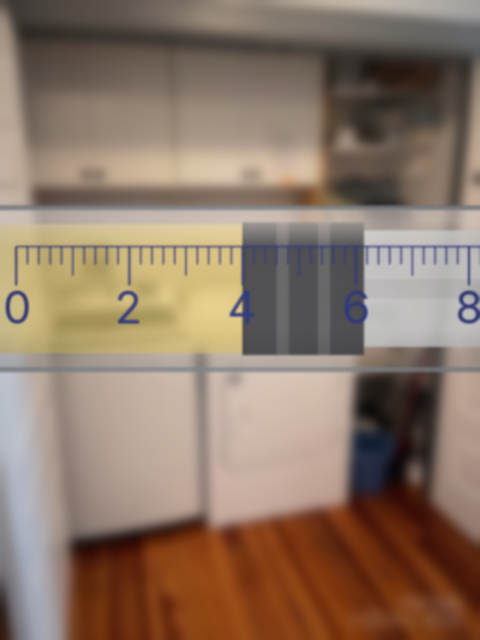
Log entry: 4 mL
